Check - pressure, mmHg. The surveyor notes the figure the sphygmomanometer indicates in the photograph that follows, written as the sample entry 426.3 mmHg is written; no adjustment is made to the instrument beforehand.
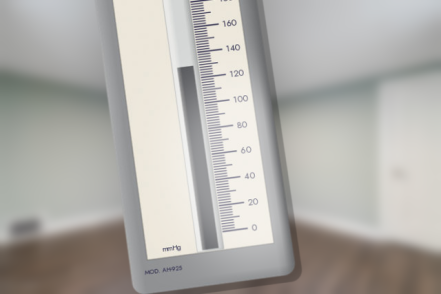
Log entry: 130 mmHg
